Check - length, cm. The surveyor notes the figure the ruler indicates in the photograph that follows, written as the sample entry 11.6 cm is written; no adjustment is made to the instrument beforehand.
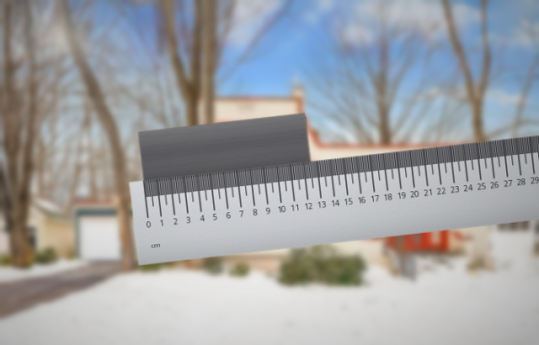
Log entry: 12.5 cm
